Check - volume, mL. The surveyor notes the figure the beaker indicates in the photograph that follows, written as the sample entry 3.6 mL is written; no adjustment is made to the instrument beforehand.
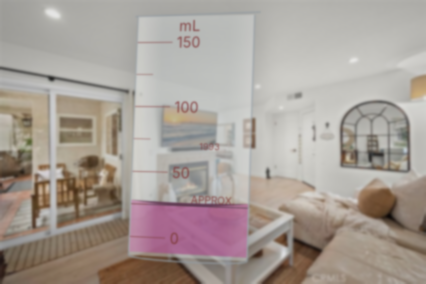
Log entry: 25 mL
